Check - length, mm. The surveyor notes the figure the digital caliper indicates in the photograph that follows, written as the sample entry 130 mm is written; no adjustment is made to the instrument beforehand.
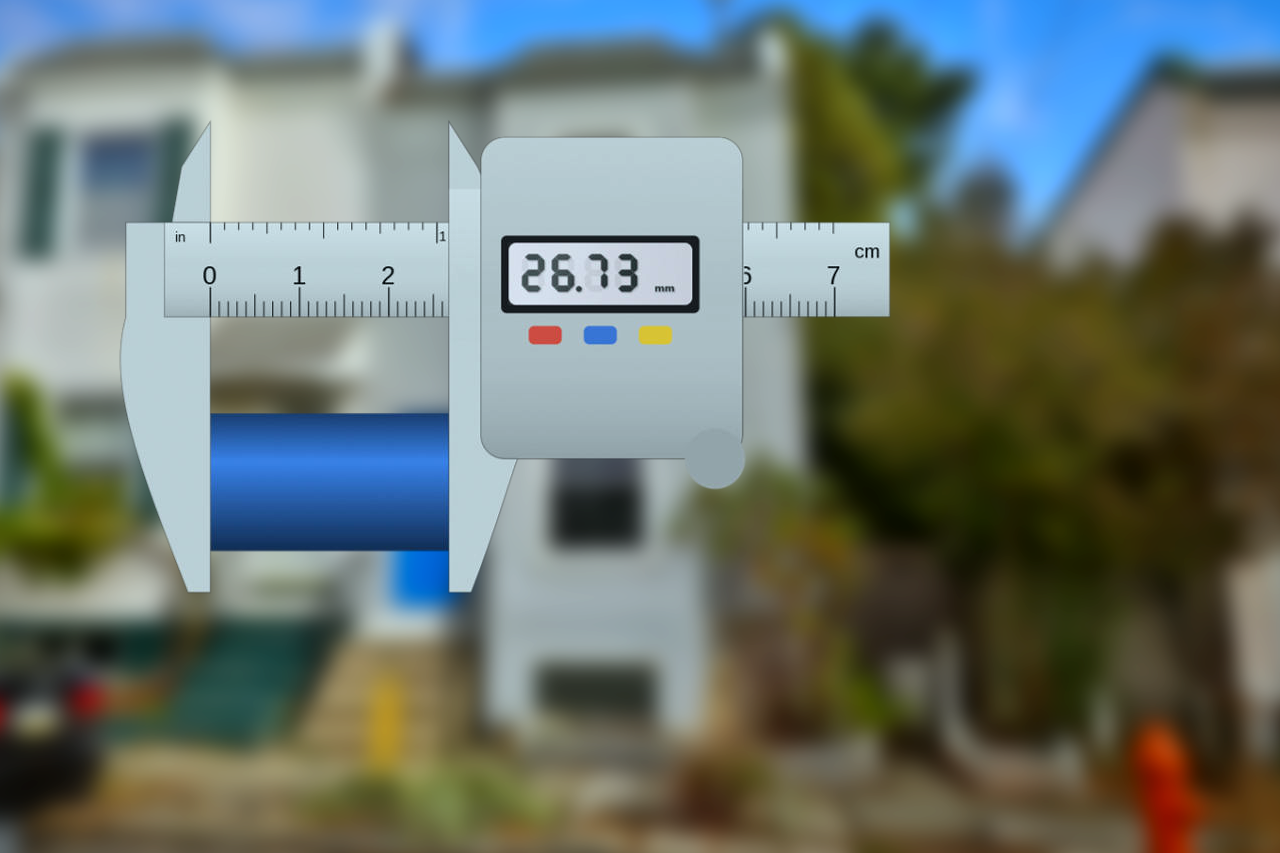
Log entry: 26.73 mm
